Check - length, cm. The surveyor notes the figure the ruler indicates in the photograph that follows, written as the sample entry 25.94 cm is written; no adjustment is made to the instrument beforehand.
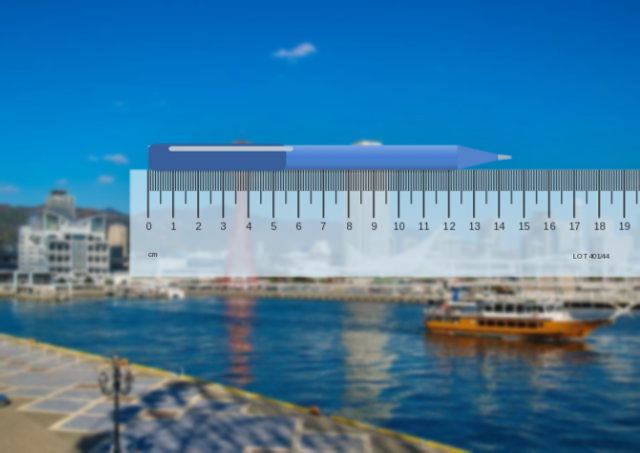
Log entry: 14.5 cm
